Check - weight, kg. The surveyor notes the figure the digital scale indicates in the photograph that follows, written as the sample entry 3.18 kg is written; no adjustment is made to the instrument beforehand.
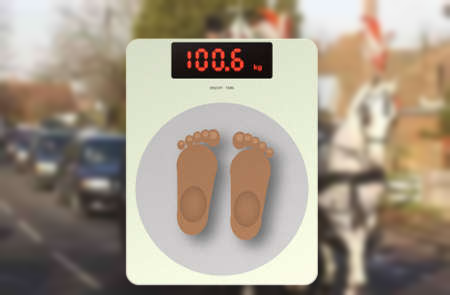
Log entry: 100.6 kg
